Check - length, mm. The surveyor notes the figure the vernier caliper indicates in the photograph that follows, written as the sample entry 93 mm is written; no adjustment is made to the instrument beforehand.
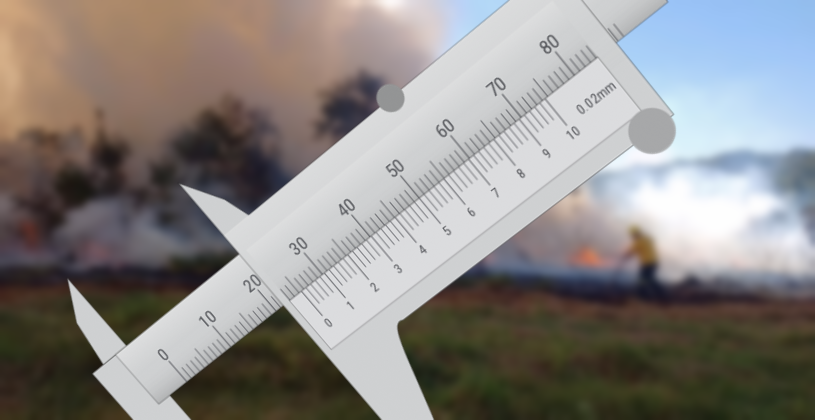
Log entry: 25.5 mm
